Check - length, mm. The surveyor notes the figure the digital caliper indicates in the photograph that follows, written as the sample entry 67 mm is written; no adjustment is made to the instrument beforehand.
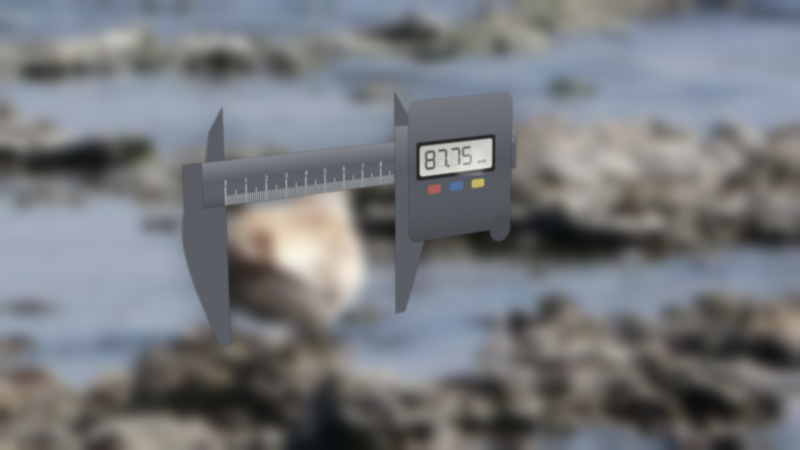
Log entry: 87.75 mm
